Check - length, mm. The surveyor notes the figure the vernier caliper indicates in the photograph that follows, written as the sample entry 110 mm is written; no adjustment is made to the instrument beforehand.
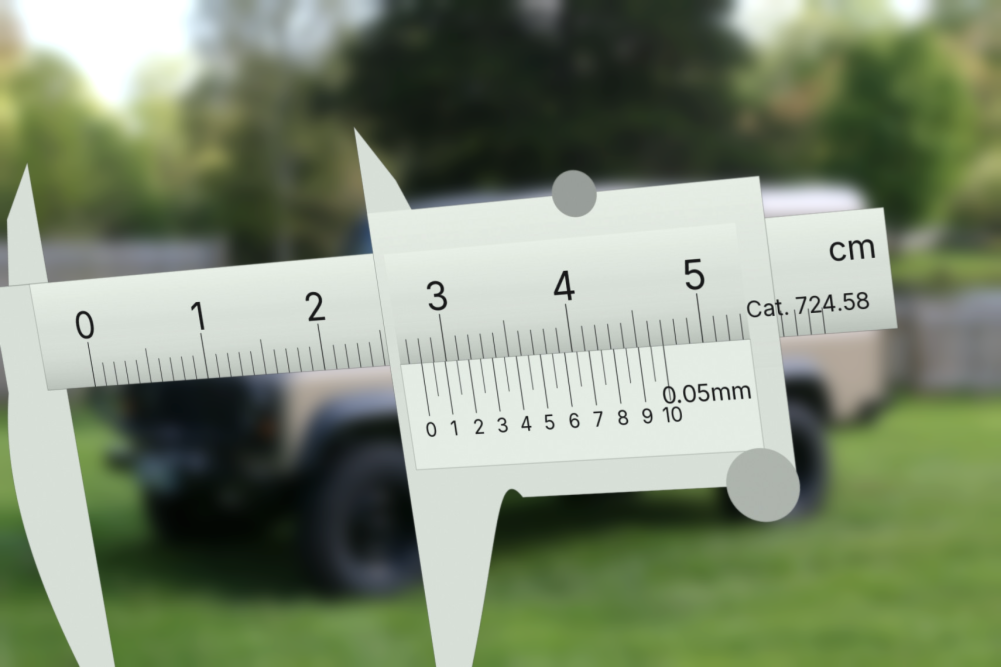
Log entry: 28.0 mm
